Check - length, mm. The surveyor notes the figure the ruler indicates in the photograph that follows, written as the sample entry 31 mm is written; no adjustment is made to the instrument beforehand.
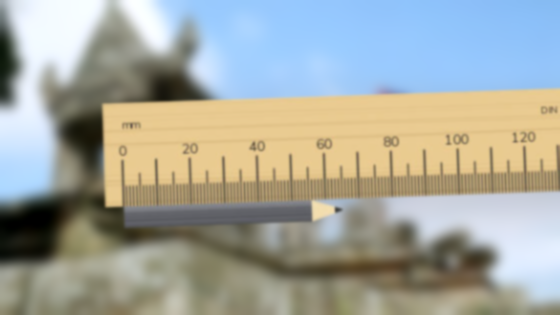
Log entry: 65 mm
